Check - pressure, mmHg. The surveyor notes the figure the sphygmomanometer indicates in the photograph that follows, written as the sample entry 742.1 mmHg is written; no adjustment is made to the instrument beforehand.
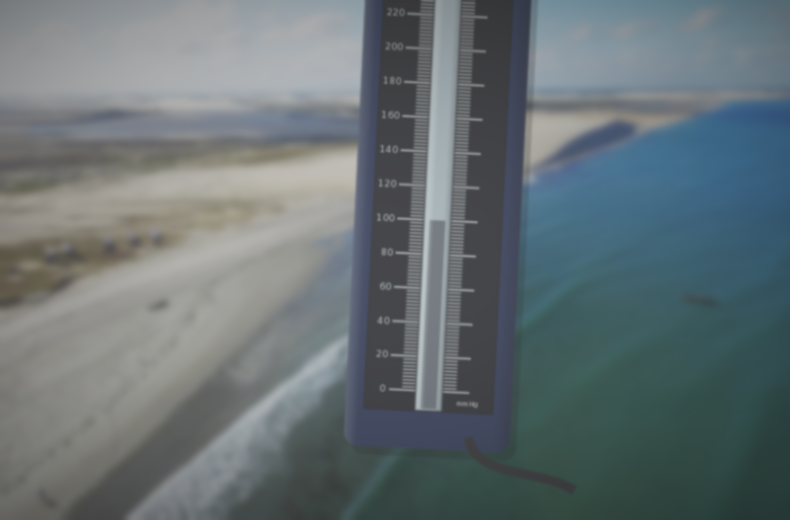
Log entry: 100 mmHg
